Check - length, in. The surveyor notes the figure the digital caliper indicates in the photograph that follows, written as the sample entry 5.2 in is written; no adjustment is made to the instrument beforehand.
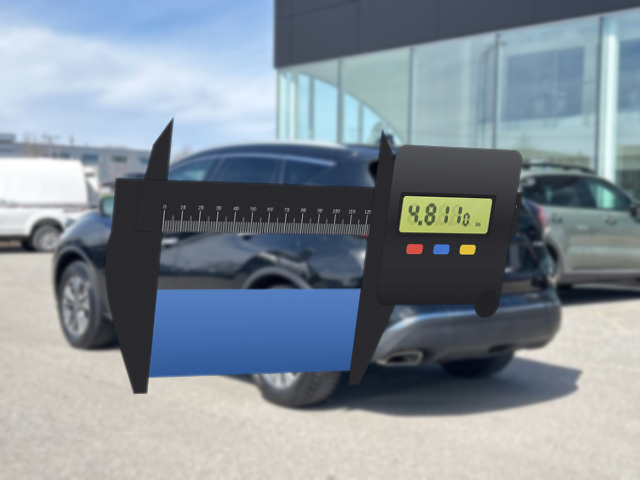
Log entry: 4.8110 in
